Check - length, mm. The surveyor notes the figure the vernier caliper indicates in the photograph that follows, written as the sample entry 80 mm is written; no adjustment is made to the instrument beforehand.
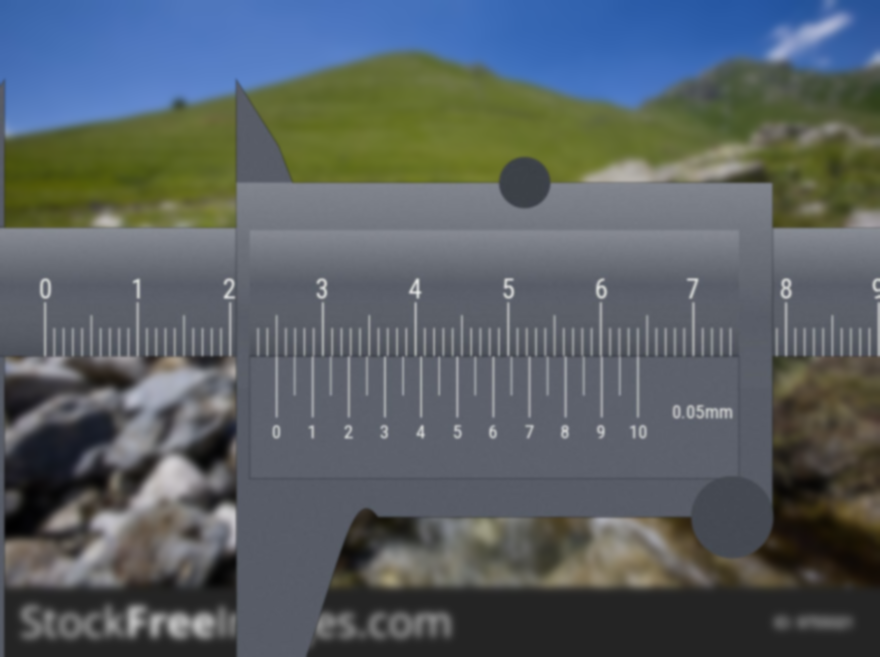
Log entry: 25.0 mm
